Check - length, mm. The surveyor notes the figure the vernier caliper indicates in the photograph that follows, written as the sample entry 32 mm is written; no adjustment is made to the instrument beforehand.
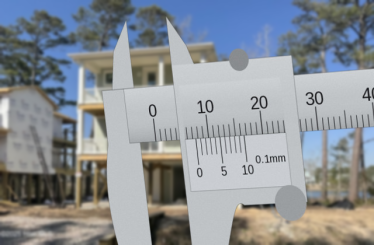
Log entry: 7.6 mm
